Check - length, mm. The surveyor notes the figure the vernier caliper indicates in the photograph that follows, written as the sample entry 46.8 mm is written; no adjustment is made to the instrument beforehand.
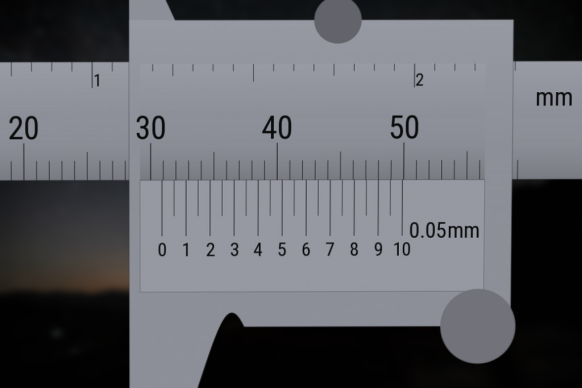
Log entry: 30.9 mm
